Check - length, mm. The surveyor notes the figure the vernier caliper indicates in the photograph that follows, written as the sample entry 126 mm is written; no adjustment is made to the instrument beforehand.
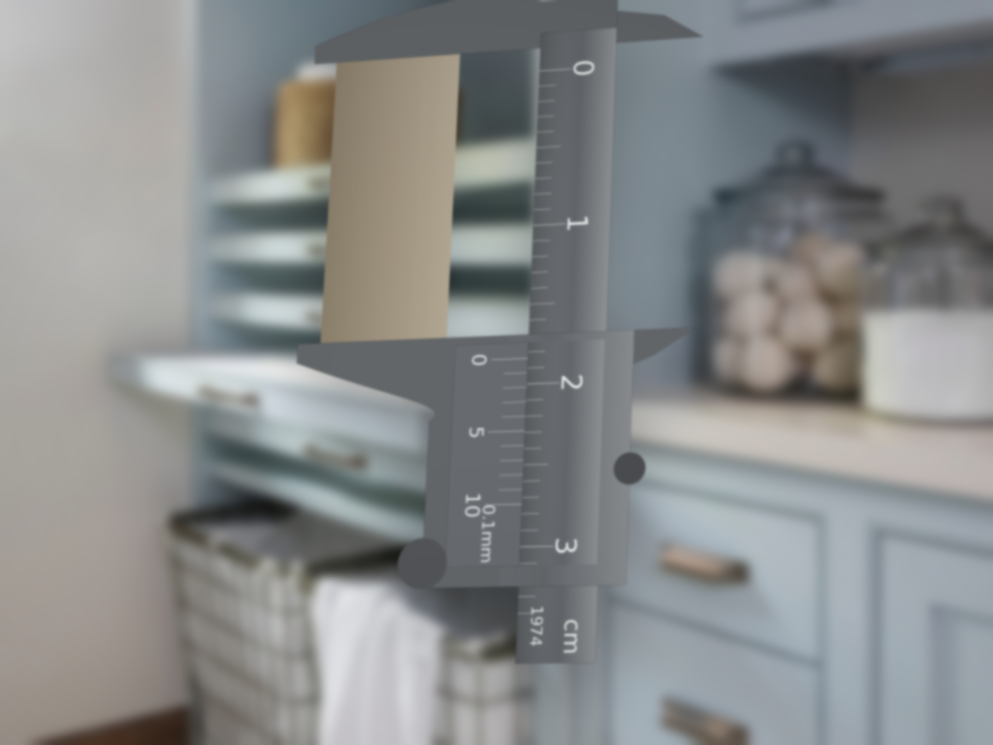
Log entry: 18.4 mm
